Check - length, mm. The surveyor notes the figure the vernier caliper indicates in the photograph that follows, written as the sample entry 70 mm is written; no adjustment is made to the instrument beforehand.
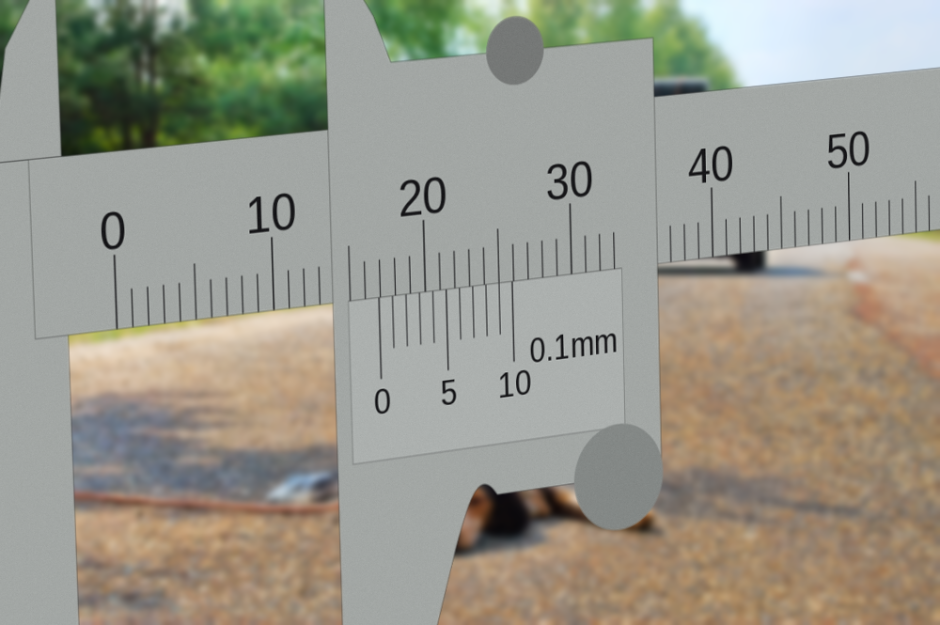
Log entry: 16.9 mm
